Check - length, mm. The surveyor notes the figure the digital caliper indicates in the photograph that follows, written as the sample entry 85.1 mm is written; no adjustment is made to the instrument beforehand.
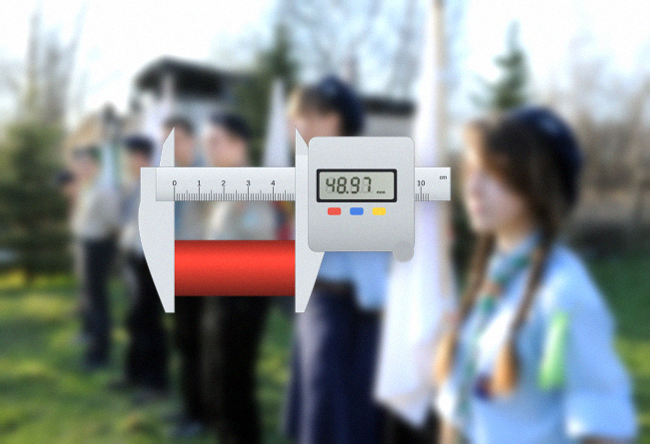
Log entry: 48.97 mm
